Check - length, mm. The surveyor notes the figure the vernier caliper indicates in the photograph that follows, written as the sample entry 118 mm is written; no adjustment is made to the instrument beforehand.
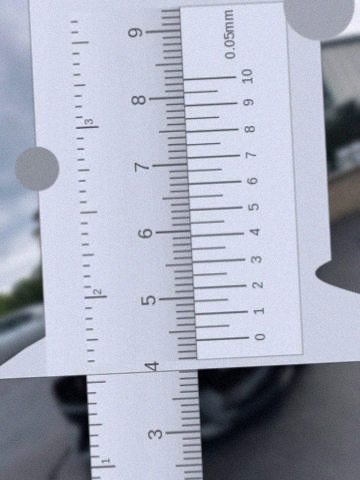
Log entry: 43.6 mm
